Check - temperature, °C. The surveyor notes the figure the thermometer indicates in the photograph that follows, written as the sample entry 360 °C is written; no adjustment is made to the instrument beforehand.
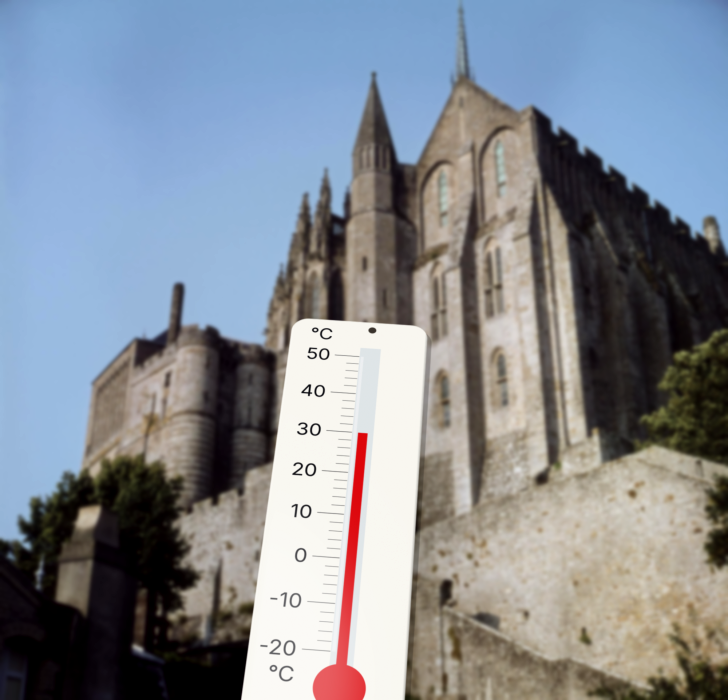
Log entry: 30 °C
